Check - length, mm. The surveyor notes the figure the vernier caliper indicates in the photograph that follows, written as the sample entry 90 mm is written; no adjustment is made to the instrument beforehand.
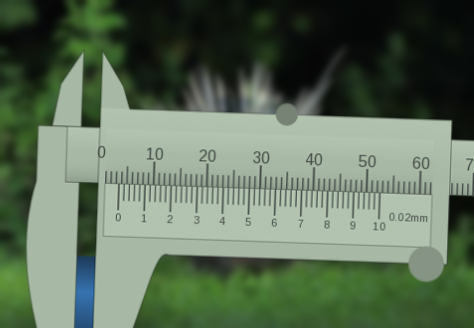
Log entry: 3.5 mm
